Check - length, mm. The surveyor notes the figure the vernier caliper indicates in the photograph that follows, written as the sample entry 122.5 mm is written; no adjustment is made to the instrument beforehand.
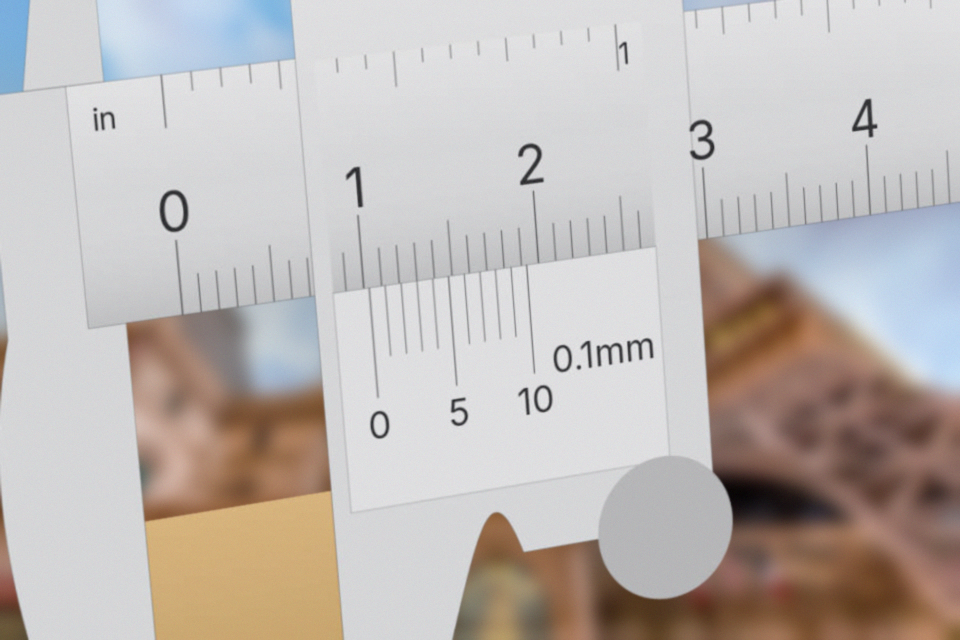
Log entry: 10.3 mm
